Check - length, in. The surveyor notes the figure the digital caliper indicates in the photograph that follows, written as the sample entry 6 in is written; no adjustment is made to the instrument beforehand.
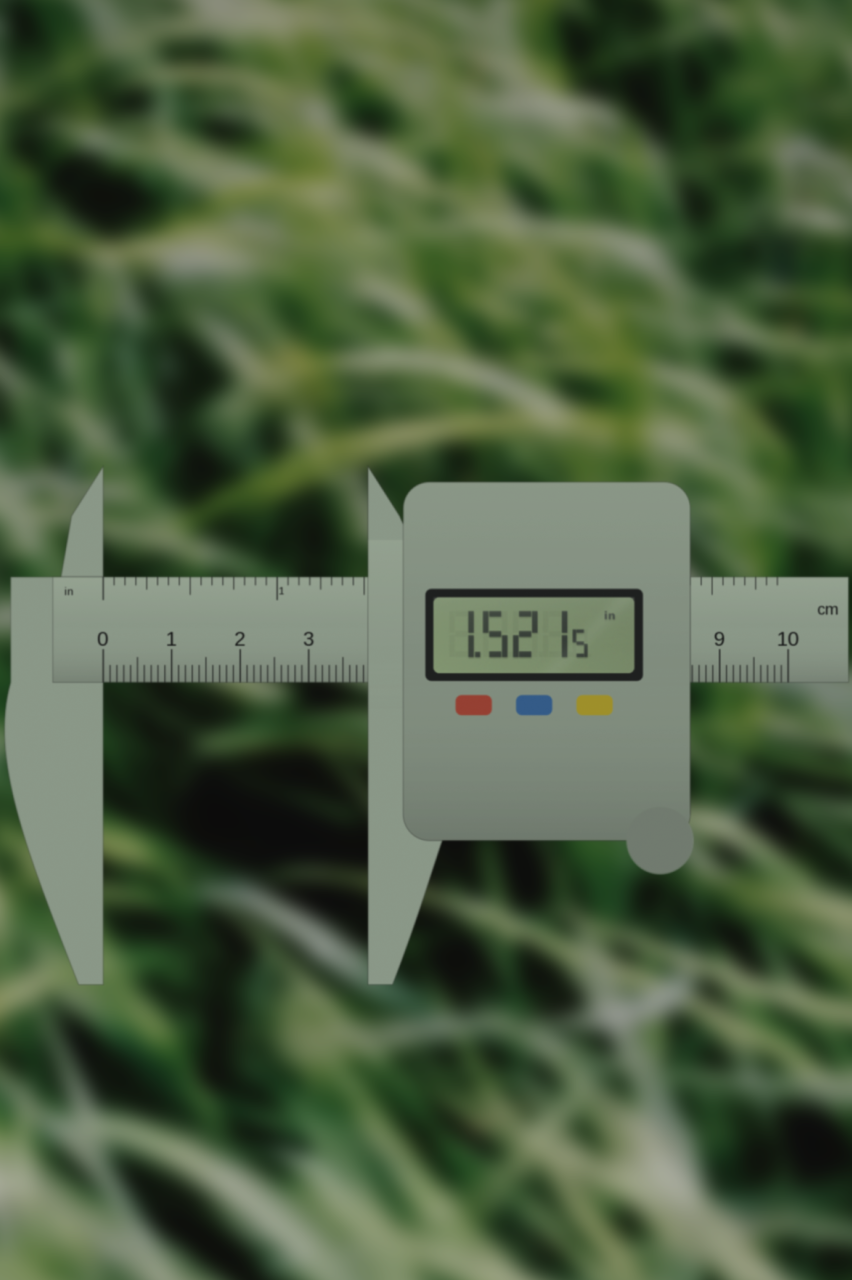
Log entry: 1.5215 in
